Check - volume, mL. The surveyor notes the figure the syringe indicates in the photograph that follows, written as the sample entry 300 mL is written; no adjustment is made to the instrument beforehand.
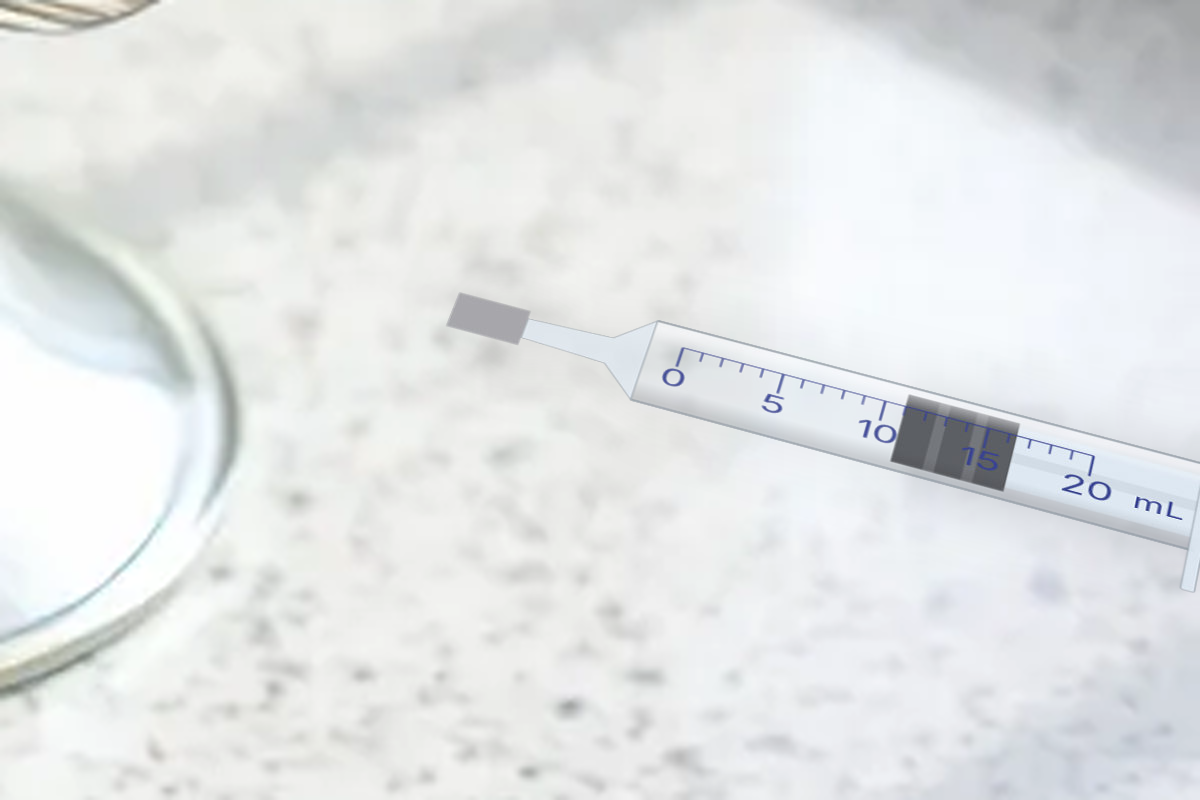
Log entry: 11 mL
